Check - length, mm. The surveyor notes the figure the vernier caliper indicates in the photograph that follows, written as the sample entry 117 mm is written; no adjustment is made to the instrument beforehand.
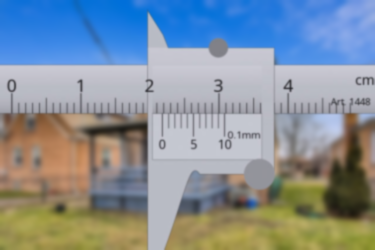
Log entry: 21.8 mm
